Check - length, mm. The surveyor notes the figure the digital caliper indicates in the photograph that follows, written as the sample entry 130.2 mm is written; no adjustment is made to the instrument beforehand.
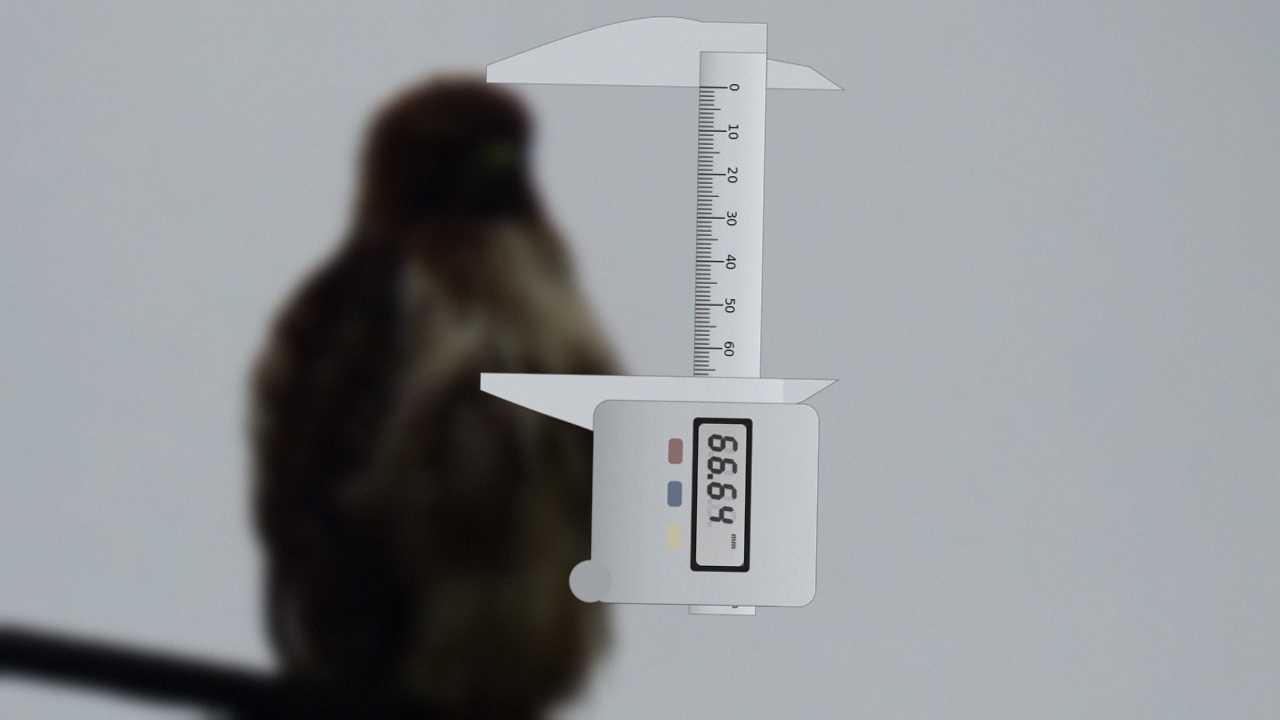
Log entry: 66.64 mm
